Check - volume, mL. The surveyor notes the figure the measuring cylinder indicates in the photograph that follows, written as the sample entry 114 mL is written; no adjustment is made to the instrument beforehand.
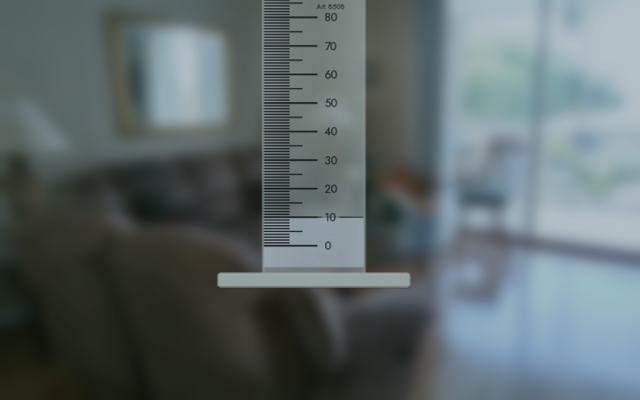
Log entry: 10 mL
